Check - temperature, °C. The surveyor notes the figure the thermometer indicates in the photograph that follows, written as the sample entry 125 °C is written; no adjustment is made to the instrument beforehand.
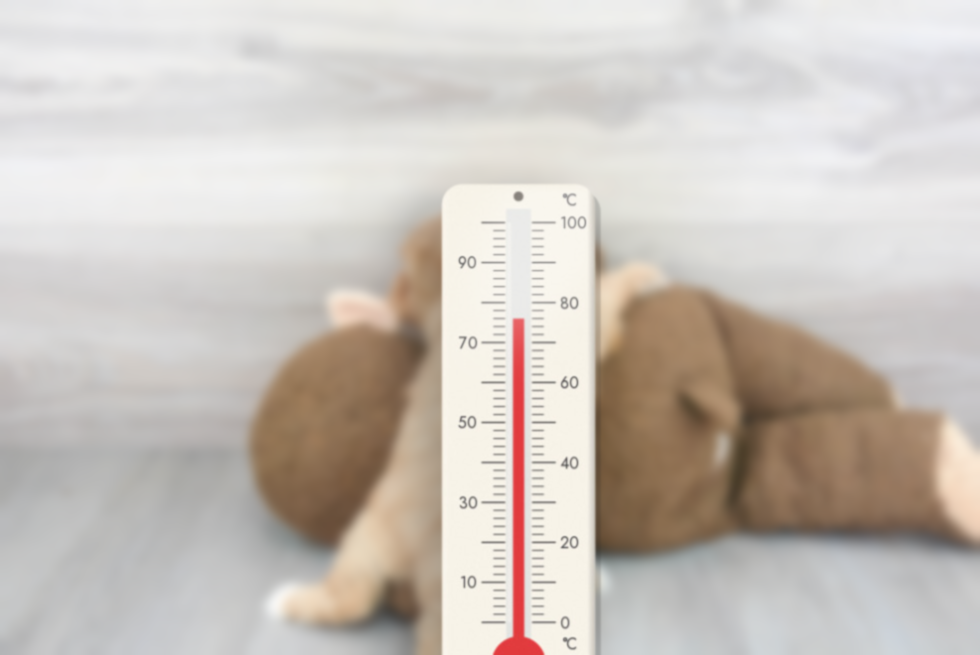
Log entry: 76 °C
